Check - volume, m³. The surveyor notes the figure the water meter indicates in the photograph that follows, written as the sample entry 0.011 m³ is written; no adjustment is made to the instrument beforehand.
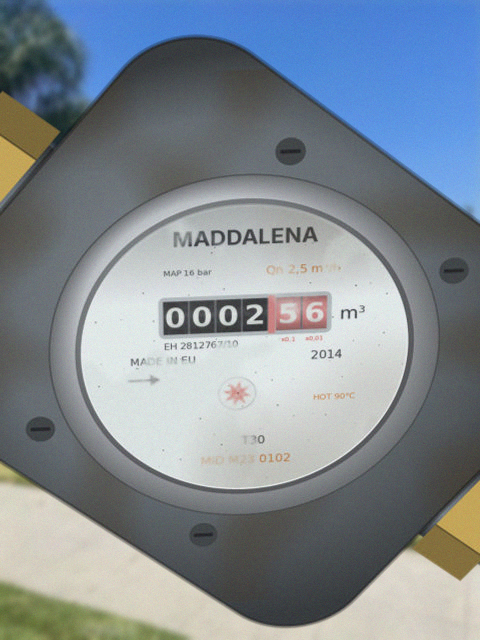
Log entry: 2.56 m³
